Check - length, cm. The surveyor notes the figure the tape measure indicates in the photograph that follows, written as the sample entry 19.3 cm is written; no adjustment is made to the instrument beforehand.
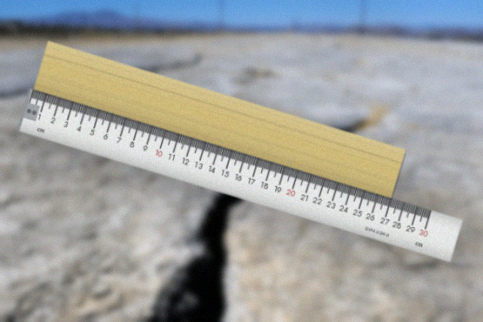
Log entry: 27 cm
